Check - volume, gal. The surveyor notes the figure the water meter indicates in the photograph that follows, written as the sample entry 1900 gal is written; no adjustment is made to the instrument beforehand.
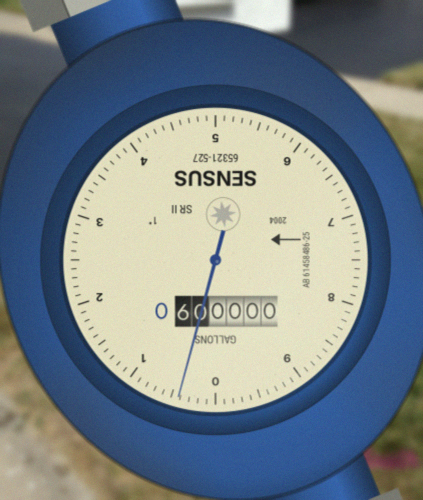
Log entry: 90.4 gal
